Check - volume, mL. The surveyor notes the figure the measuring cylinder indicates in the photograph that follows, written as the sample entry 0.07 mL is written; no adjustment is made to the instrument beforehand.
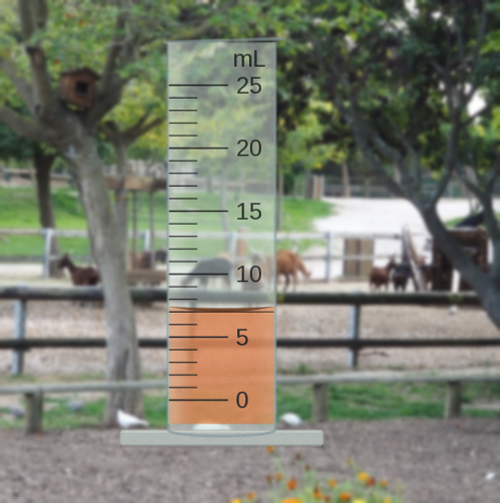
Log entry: 7 mL
